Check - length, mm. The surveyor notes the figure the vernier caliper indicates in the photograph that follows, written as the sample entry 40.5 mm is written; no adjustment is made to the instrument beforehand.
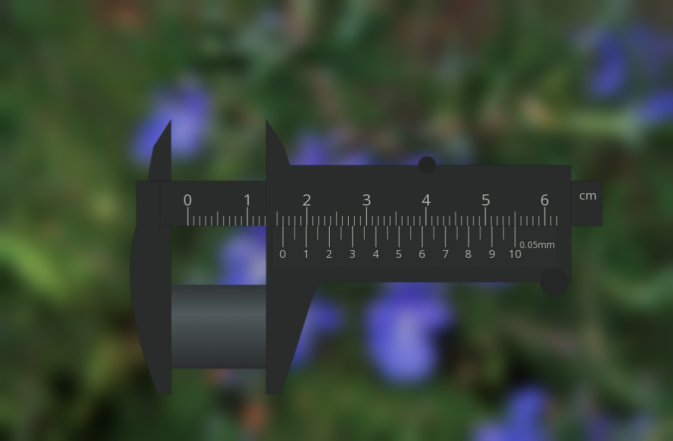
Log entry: 16.0 mm
